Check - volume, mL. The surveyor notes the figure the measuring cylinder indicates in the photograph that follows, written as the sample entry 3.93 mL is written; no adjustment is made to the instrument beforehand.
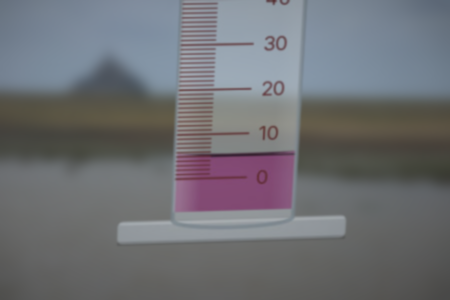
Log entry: 5 mL
